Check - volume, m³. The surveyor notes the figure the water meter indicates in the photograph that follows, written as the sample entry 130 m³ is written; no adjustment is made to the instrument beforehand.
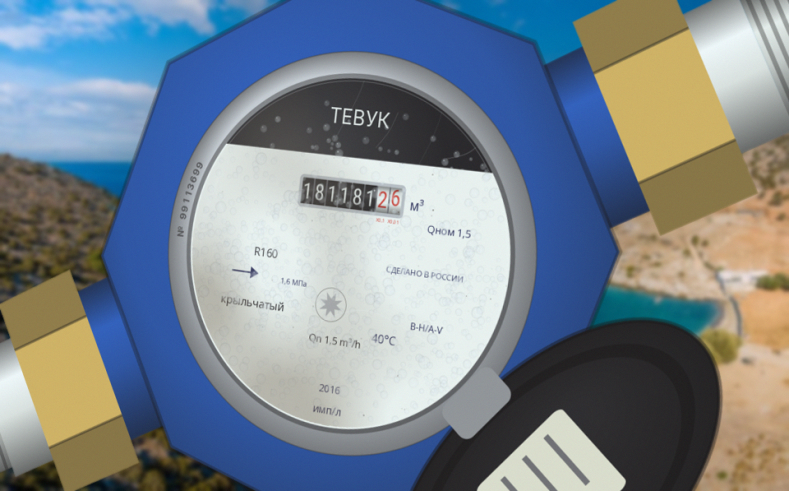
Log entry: 181181.26 m³
